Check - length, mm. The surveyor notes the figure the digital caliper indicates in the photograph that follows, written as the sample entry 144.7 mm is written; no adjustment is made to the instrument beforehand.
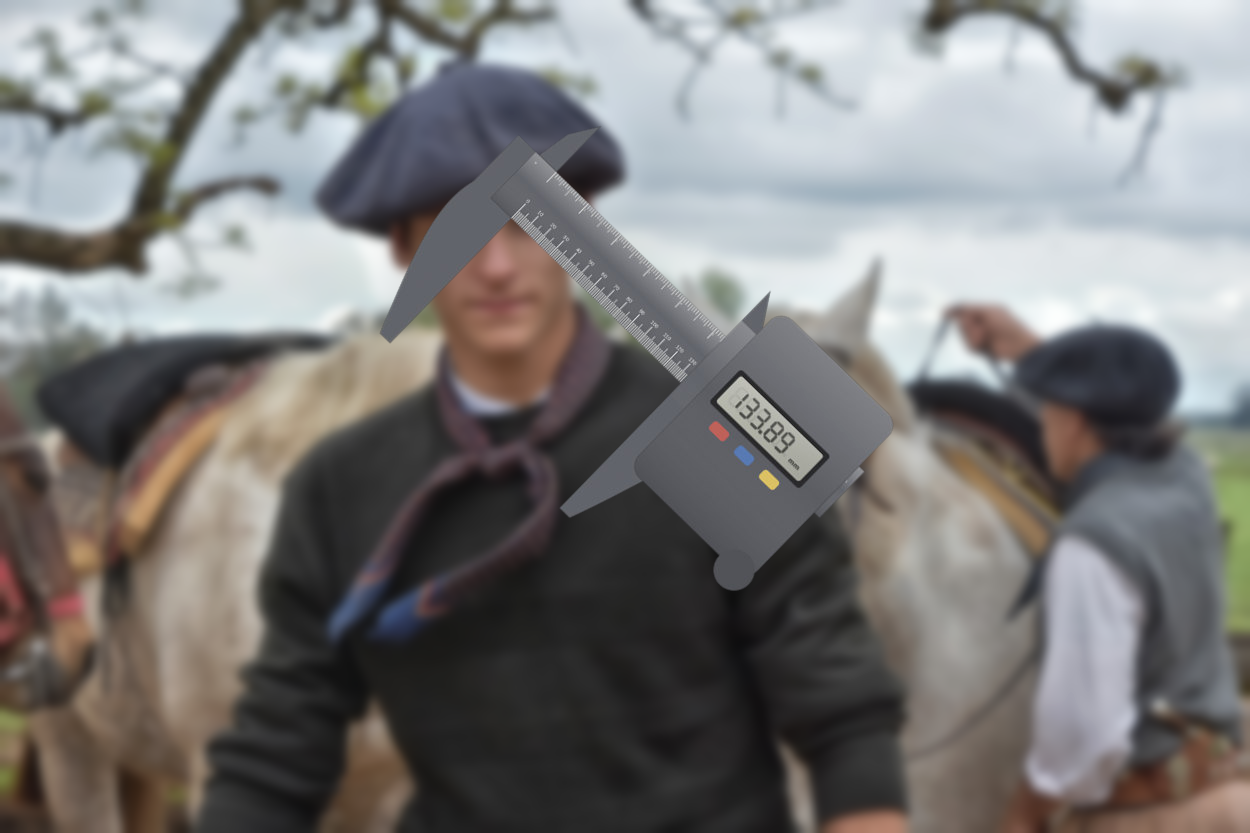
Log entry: 133.89 mm
